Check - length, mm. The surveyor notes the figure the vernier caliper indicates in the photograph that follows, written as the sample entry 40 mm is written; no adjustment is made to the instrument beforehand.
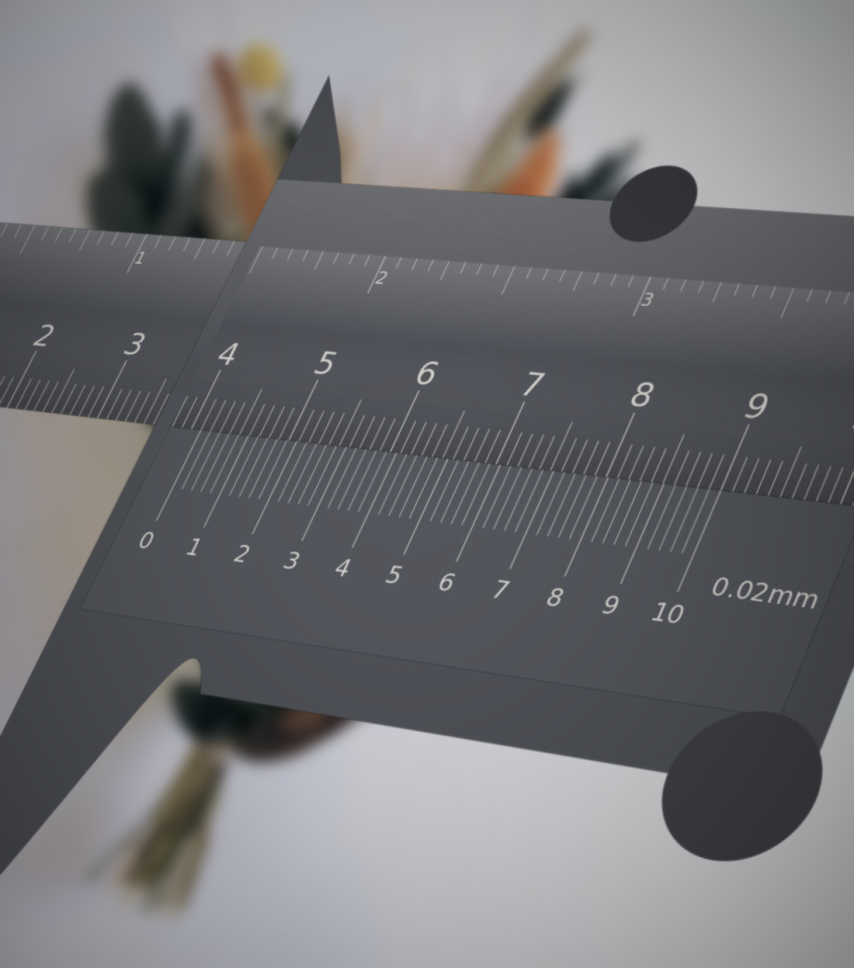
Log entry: 41.0 mm
